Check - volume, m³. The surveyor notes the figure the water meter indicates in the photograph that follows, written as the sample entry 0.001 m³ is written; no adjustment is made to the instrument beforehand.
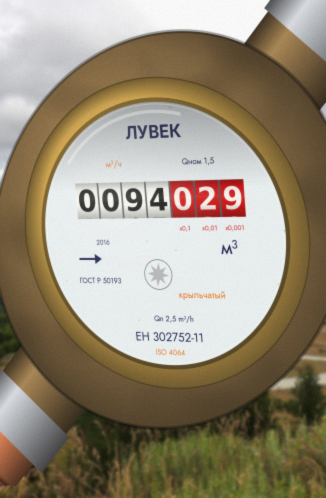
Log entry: 94.029 m³
